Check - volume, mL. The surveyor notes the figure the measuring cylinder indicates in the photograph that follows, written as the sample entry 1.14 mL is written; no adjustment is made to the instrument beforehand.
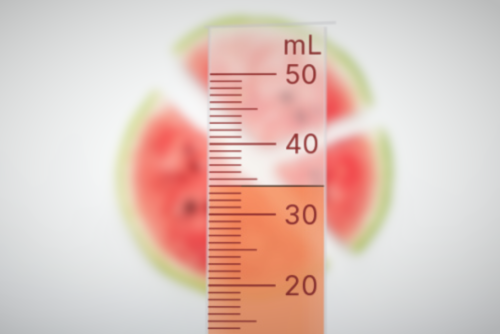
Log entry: 34 mL
